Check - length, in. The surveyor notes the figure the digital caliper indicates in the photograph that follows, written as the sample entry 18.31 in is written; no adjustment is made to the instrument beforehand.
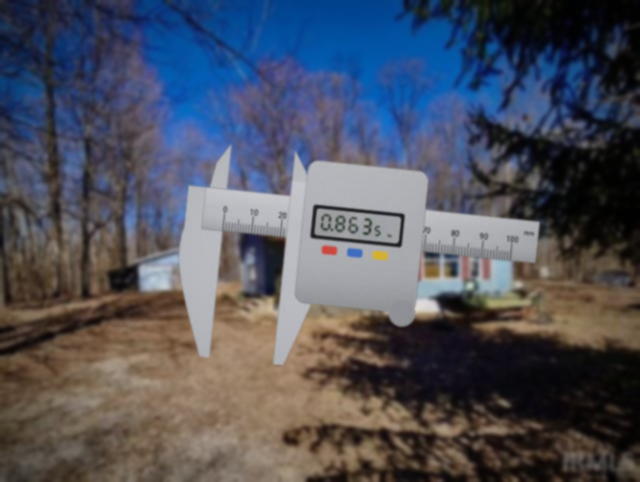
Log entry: 0.8635 in
